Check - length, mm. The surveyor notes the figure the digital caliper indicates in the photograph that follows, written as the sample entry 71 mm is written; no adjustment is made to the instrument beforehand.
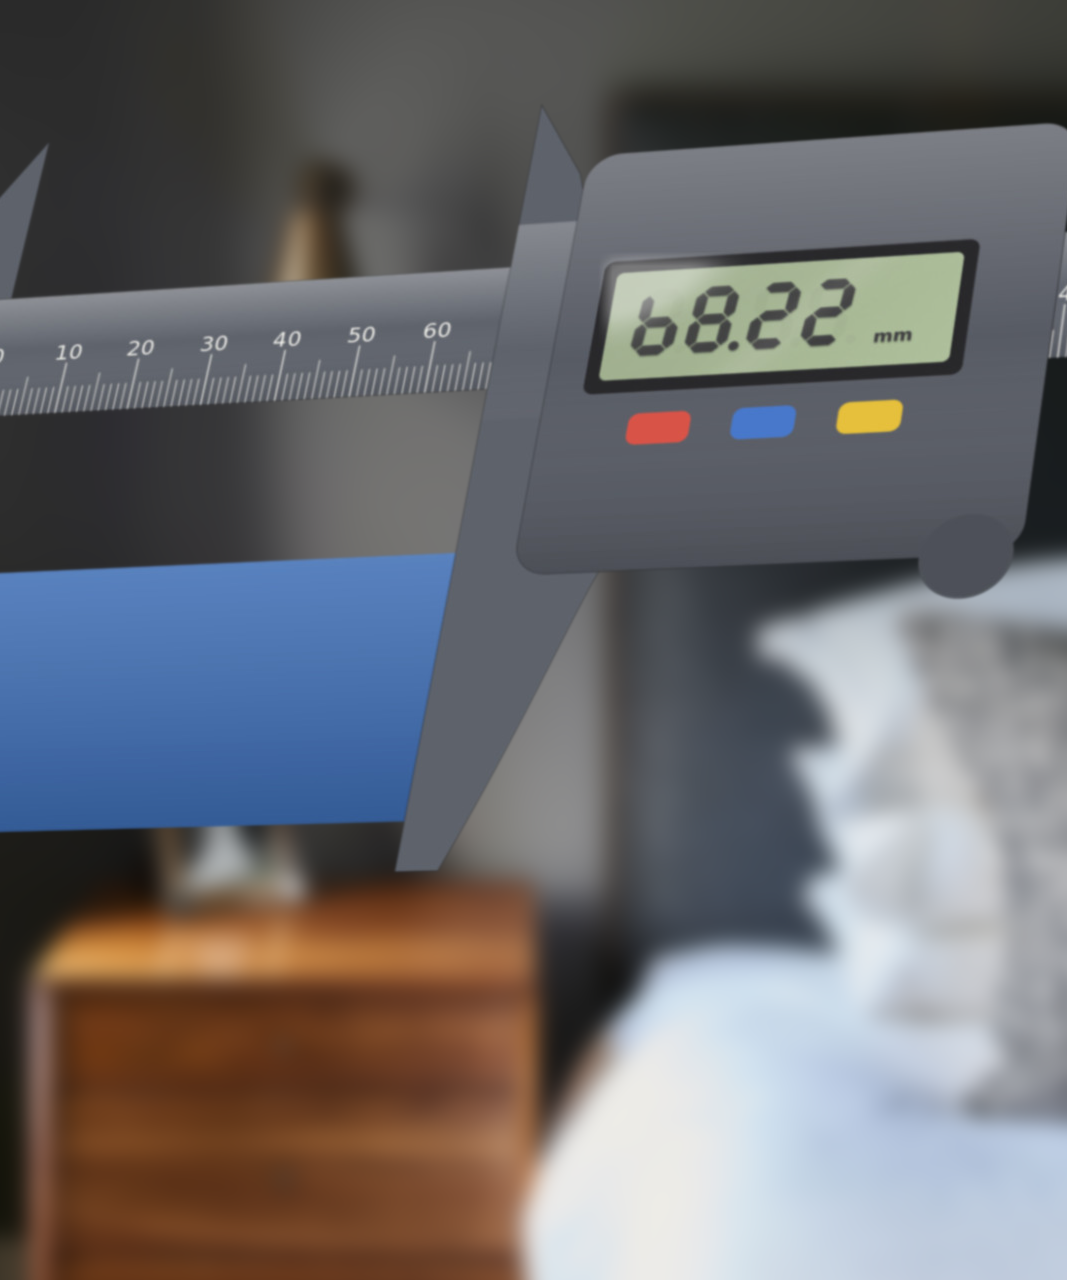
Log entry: 68.22 mm
